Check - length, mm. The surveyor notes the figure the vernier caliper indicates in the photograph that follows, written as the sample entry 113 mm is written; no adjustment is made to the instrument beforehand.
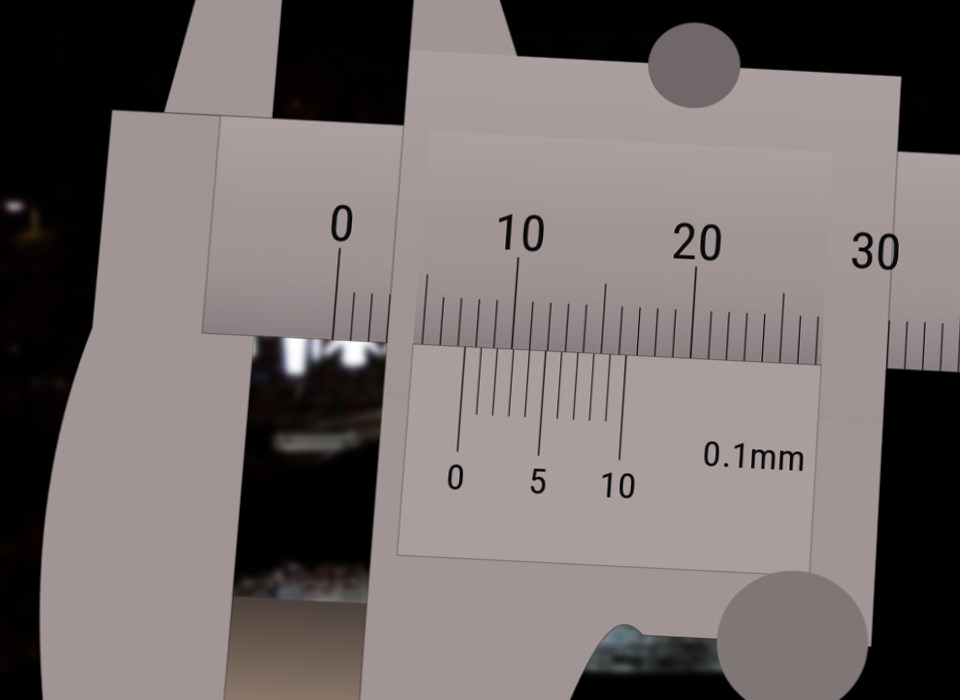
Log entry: 7.4 mm
